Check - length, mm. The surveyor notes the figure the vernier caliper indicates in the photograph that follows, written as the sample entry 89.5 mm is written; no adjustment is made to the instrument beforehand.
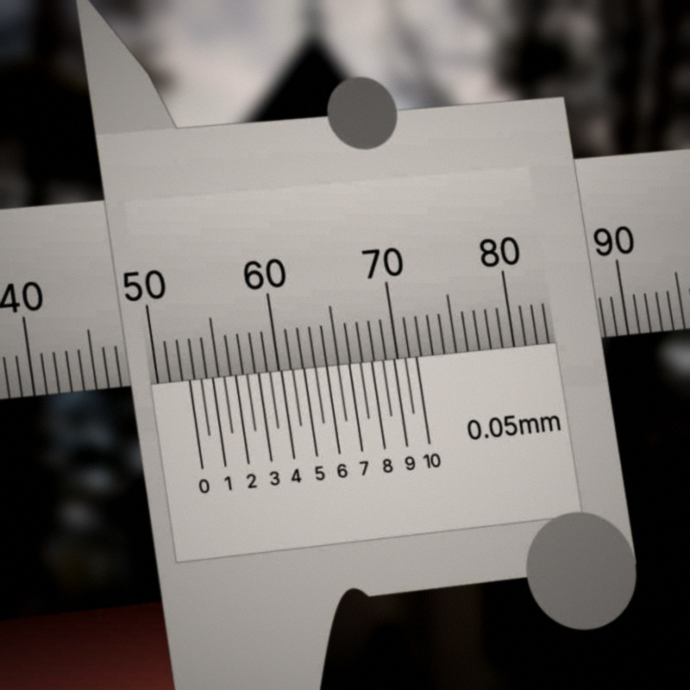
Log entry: 52.6 mm
